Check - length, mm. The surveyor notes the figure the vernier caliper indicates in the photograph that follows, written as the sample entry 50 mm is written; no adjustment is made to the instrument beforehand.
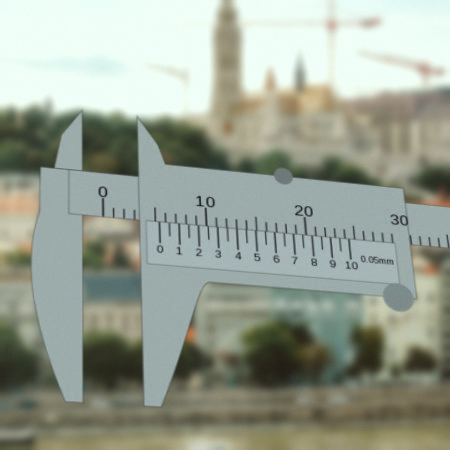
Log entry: 5.4 mm
